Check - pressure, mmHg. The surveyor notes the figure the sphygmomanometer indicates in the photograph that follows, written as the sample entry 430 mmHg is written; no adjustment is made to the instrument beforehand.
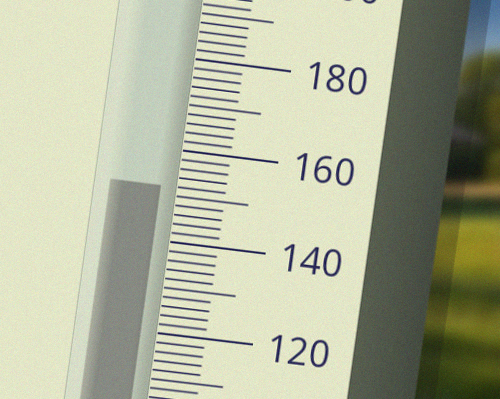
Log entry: 152 mmHg
